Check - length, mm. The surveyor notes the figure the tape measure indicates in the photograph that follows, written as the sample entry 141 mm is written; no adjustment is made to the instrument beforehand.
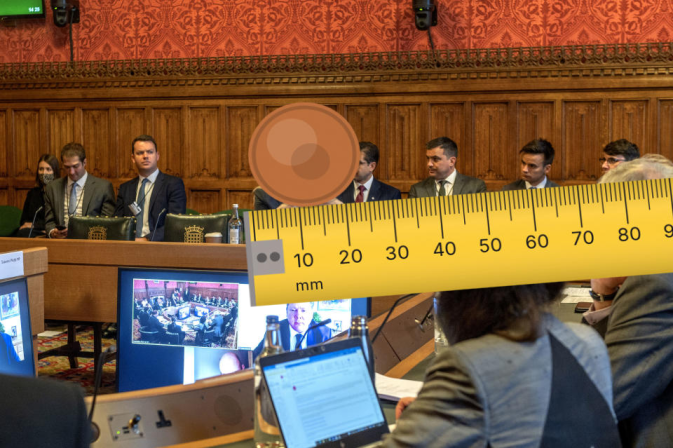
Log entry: 24 mm
